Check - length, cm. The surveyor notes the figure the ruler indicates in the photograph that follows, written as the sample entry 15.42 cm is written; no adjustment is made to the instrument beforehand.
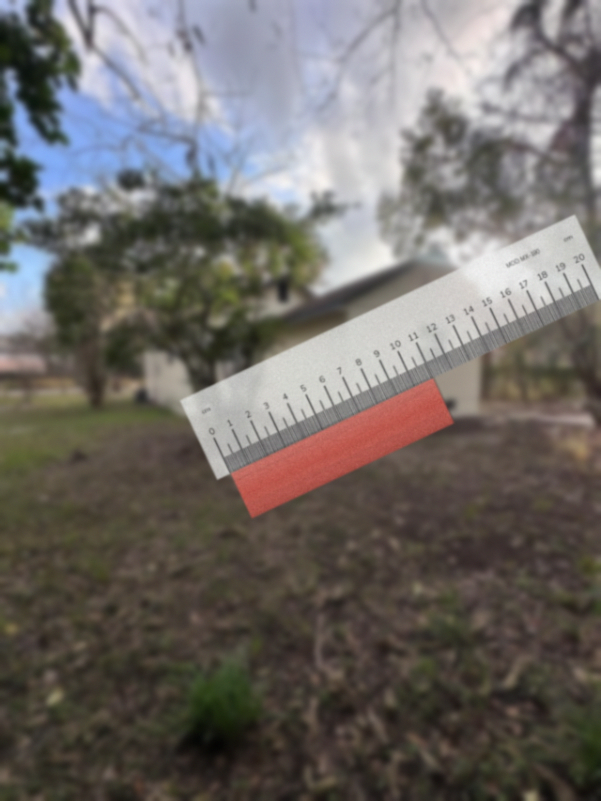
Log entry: 11 cm
